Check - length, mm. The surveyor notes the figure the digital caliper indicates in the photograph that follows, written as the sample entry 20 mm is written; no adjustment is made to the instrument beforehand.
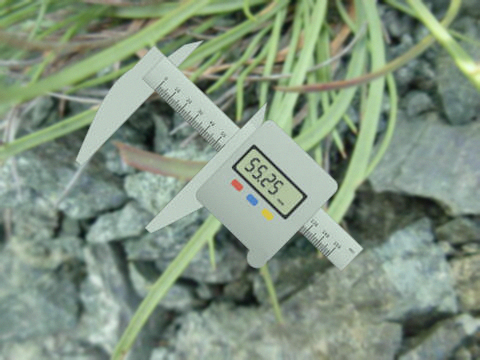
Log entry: 55.25 mm
